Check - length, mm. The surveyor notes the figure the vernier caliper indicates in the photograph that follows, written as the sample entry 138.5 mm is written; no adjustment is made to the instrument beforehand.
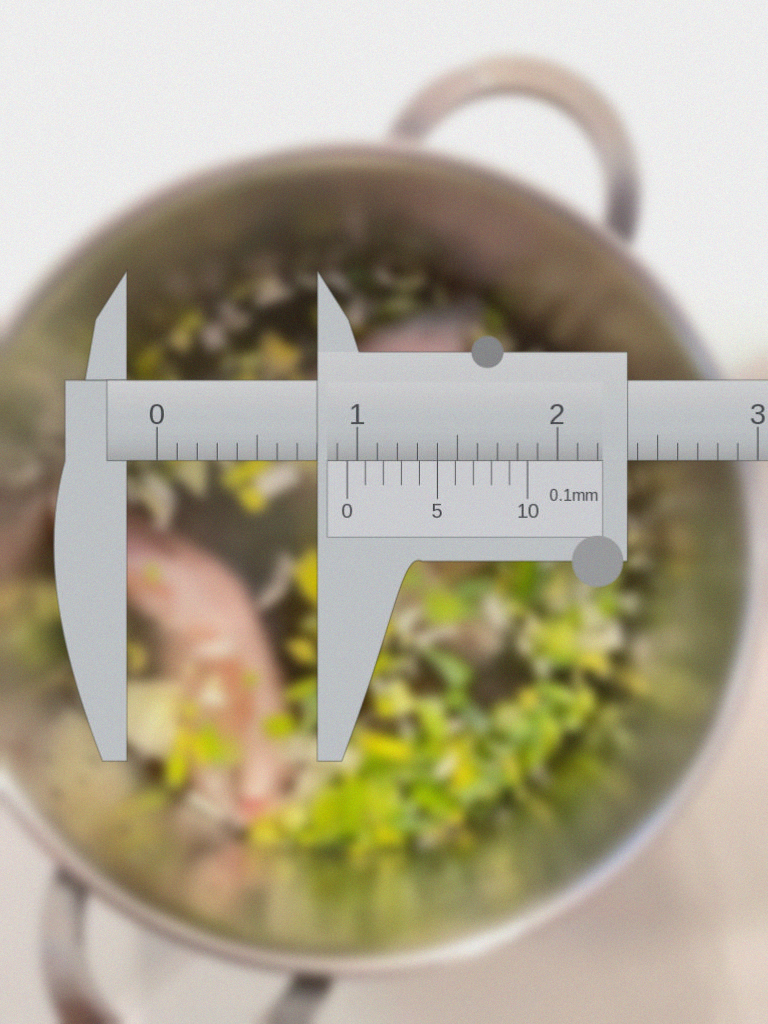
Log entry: 9.5 mm
